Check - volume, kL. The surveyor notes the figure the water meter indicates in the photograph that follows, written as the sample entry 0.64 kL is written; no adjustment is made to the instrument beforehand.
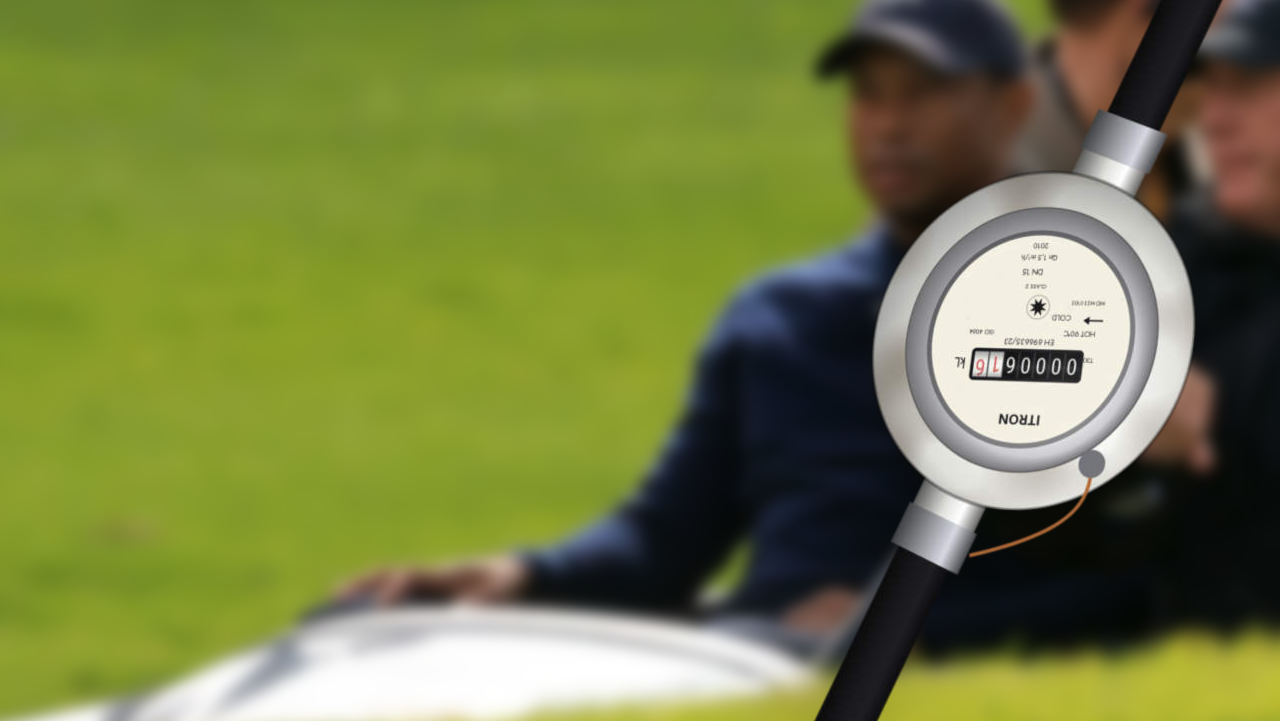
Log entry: 6.16 kL
